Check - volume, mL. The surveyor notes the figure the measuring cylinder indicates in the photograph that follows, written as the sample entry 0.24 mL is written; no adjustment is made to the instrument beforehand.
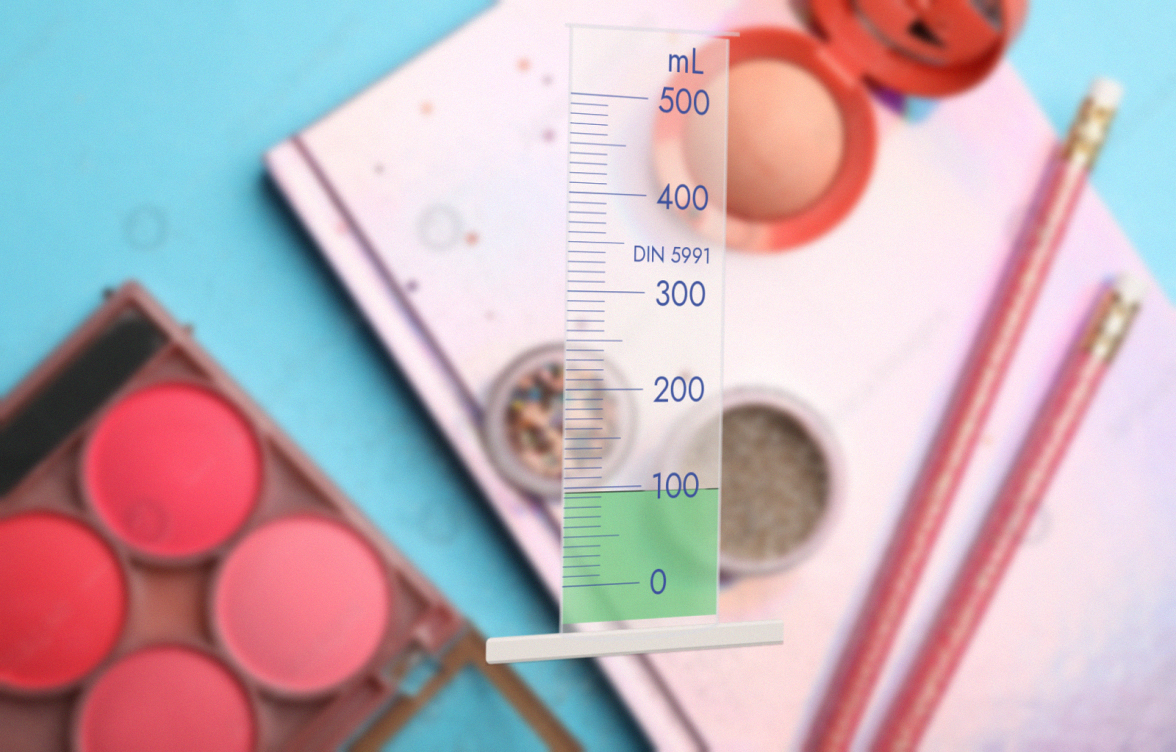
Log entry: 95 mL
